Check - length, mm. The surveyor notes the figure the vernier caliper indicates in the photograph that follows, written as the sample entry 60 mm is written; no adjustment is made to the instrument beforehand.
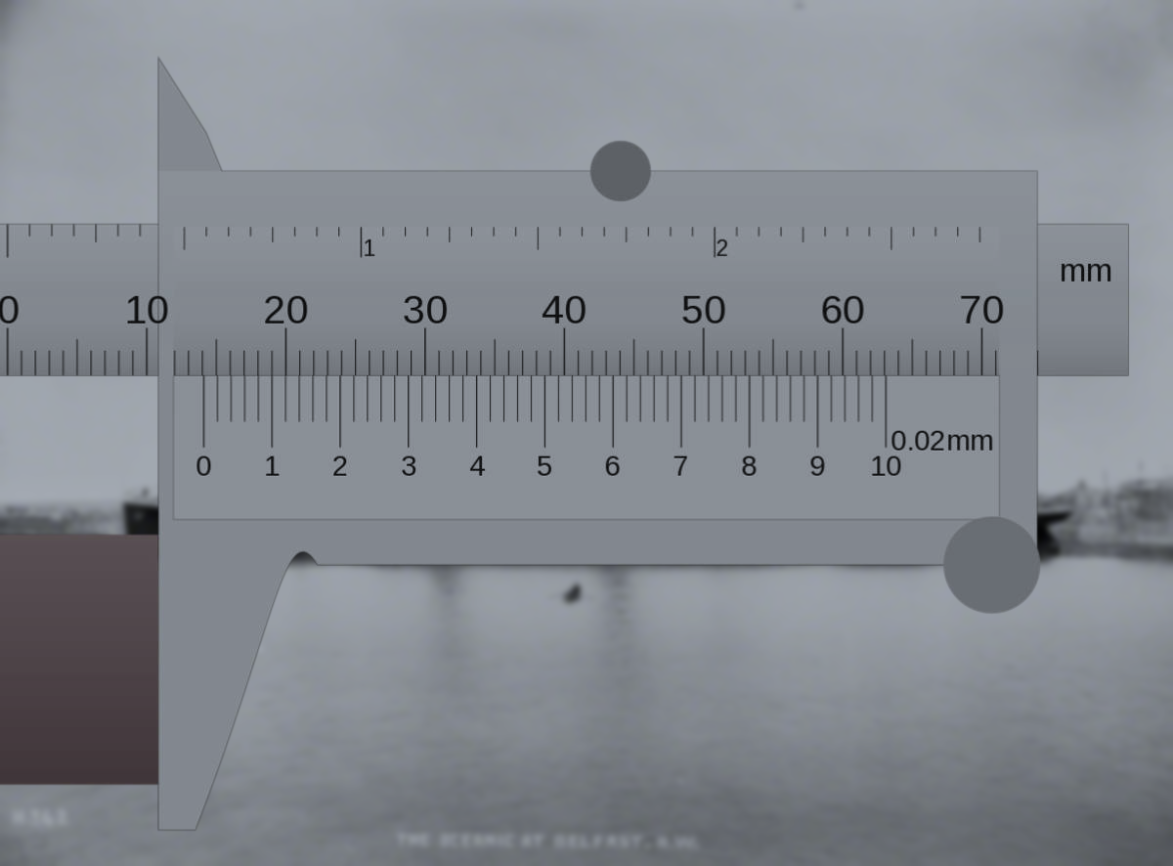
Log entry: 14.1 mm
